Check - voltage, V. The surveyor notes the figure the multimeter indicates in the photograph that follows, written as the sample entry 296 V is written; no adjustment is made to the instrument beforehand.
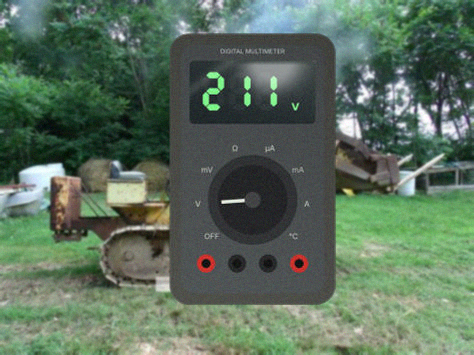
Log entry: 211 V
